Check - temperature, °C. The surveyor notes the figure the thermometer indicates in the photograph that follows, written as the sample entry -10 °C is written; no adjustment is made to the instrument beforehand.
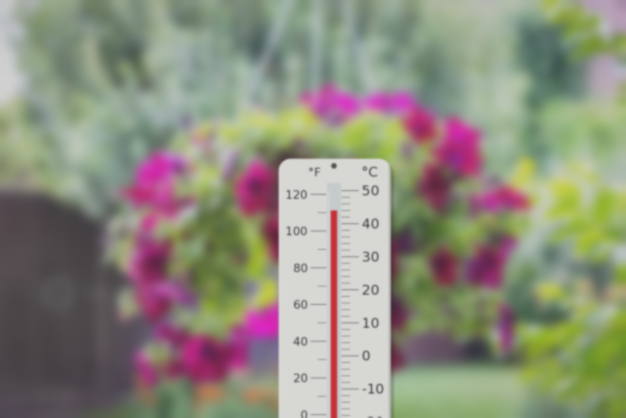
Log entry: 44 °C
